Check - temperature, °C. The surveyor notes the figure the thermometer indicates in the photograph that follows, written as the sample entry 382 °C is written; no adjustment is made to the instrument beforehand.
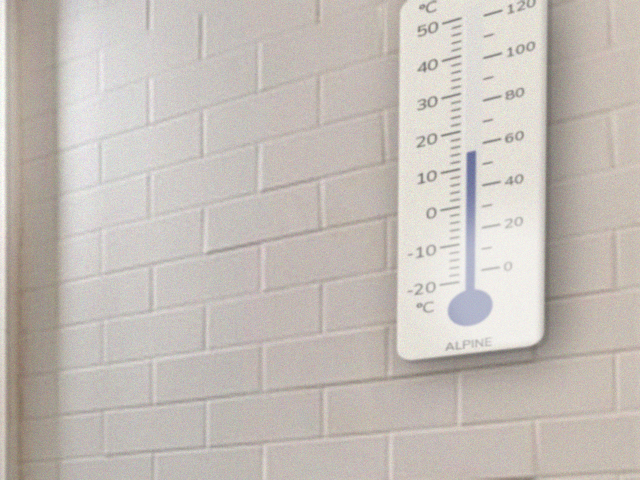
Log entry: 14 °C
